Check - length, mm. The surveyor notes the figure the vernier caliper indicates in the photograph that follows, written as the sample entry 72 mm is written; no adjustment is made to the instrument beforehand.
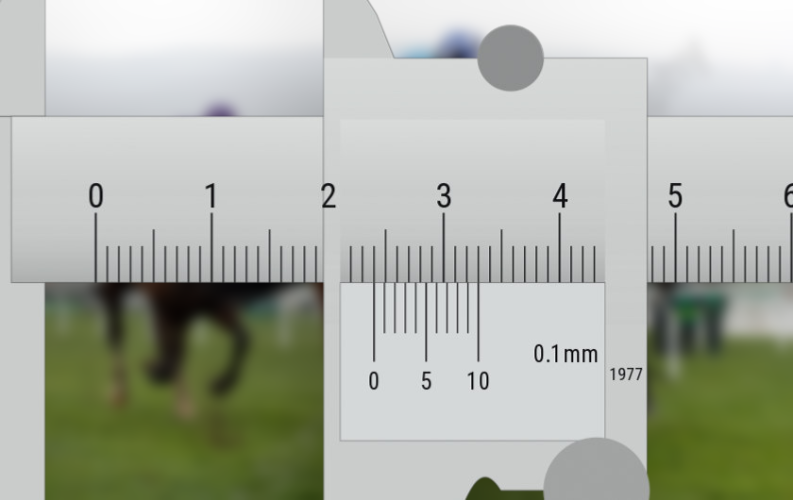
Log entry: 24.0 mm
